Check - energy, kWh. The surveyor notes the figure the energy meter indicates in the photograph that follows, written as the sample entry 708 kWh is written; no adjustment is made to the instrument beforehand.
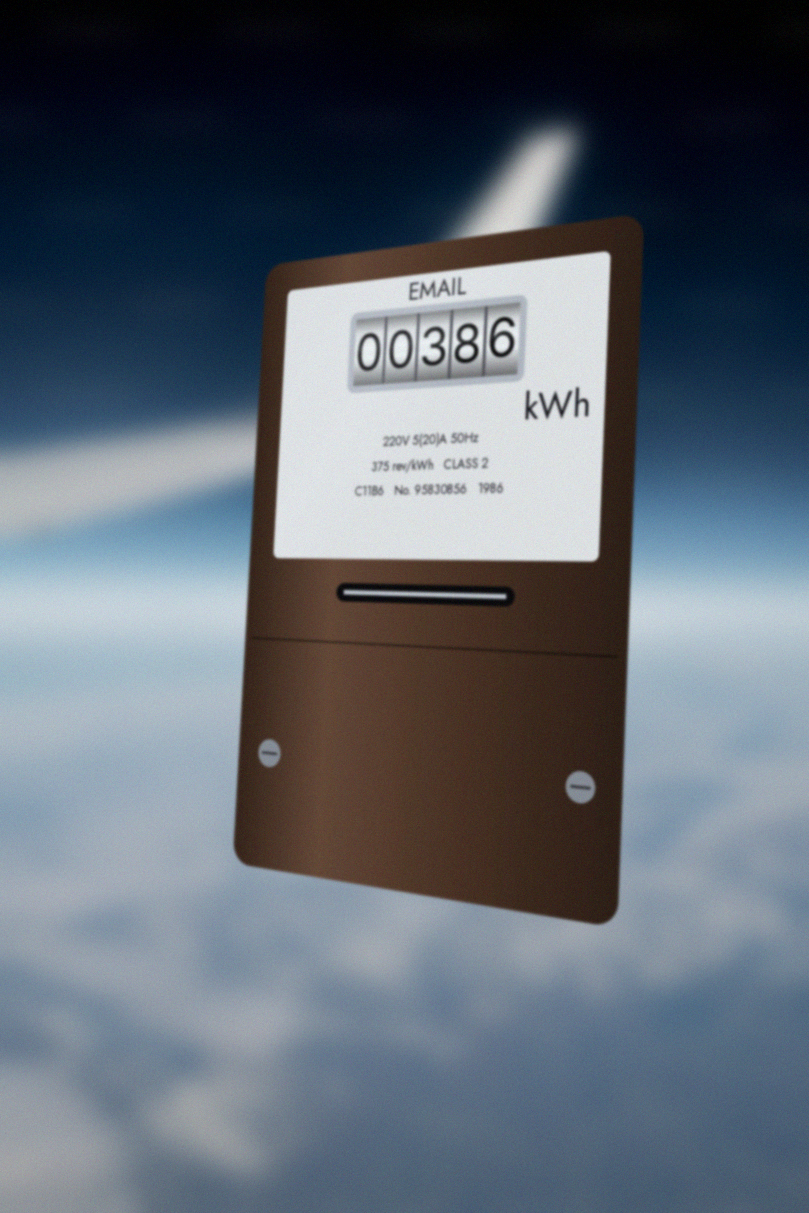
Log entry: 386 kWh
